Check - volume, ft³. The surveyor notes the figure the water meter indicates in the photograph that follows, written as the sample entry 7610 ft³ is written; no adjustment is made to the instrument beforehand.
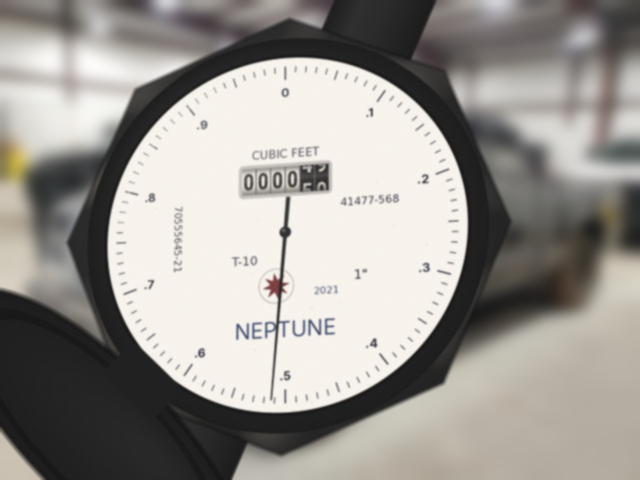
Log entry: 49.51 ft³
